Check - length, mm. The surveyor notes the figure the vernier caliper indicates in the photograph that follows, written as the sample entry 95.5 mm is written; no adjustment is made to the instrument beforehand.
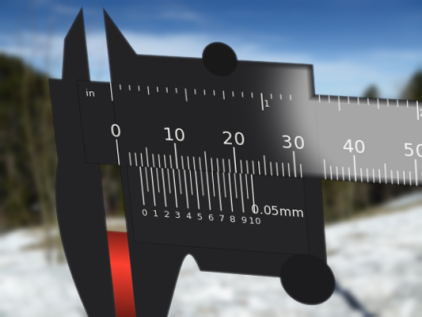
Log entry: 3.6 mm
